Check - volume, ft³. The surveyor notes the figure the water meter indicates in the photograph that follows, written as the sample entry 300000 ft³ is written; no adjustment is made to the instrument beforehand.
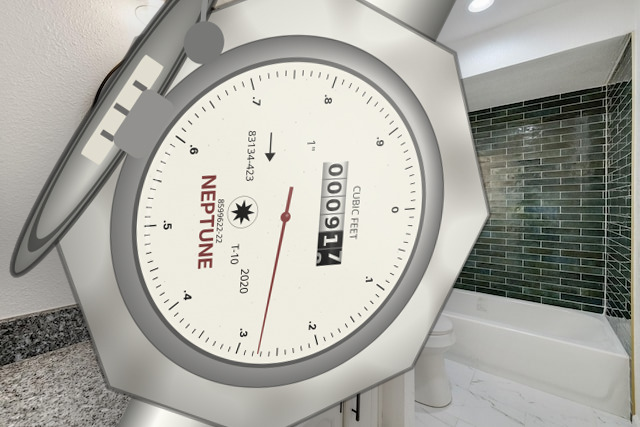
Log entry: 917.27 ft³
